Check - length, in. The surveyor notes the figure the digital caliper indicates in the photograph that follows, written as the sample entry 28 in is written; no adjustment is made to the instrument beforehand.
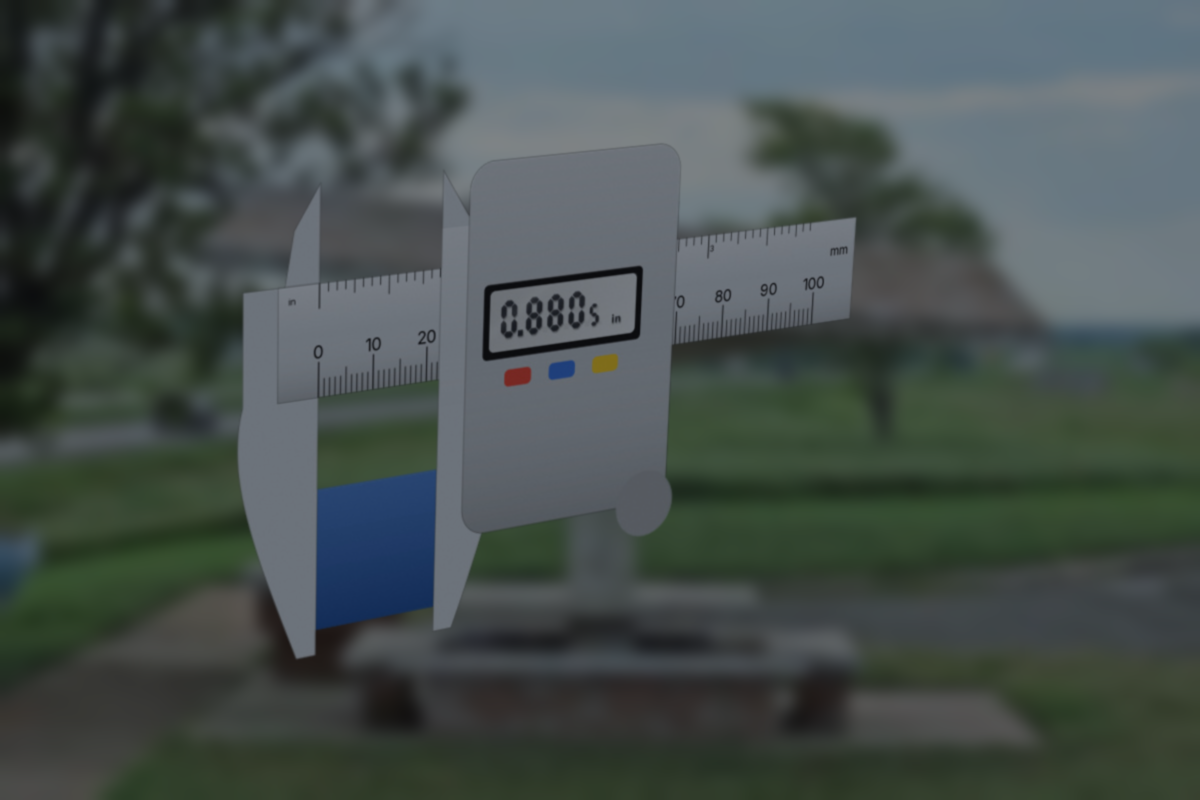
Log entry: 0.8805 in
